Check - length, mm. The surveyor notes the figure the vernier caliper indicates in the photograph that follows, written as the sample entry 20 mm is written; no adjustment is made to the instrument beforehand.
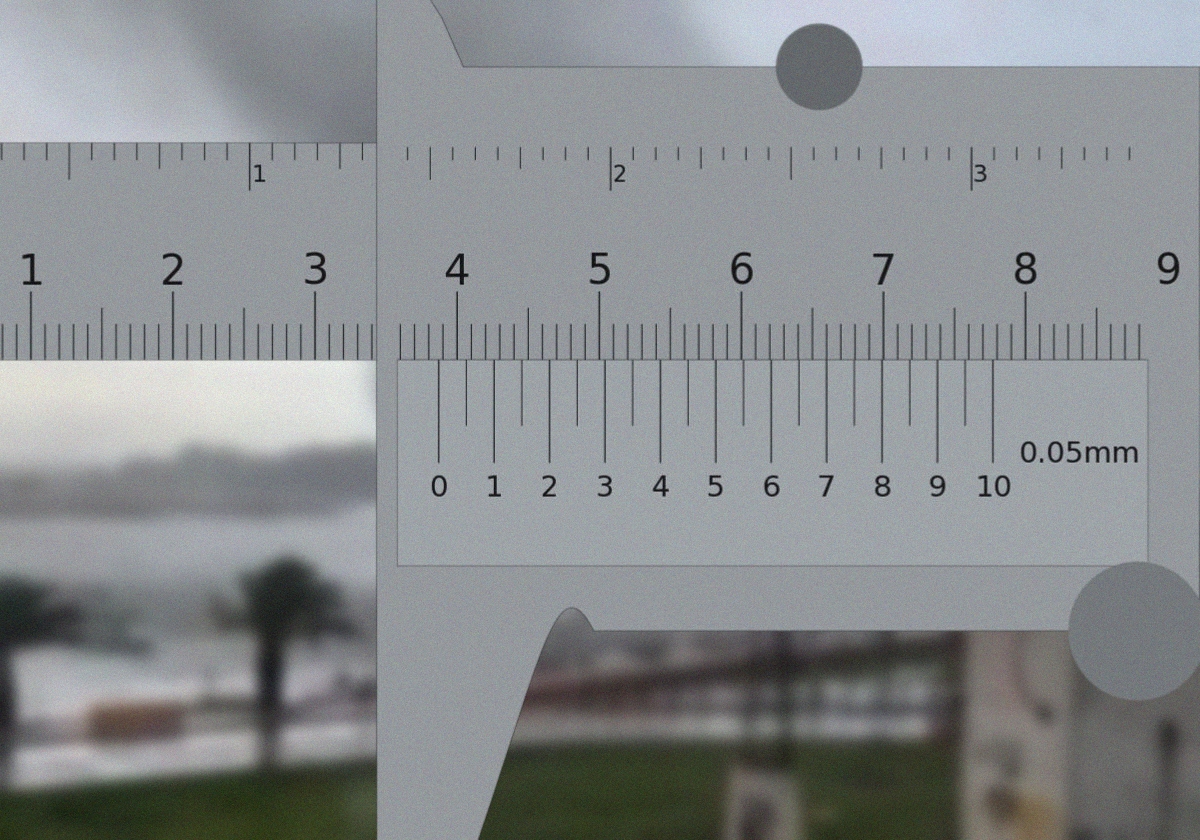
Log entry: 38.7 mm
